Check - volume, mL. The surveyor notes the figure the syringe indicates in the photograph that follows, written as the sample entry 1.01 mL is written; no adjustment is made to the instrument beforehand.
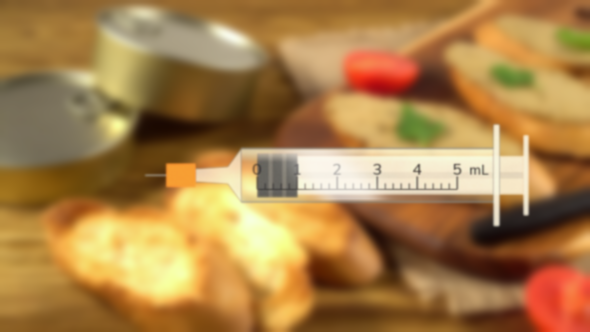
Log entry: 0 mL
